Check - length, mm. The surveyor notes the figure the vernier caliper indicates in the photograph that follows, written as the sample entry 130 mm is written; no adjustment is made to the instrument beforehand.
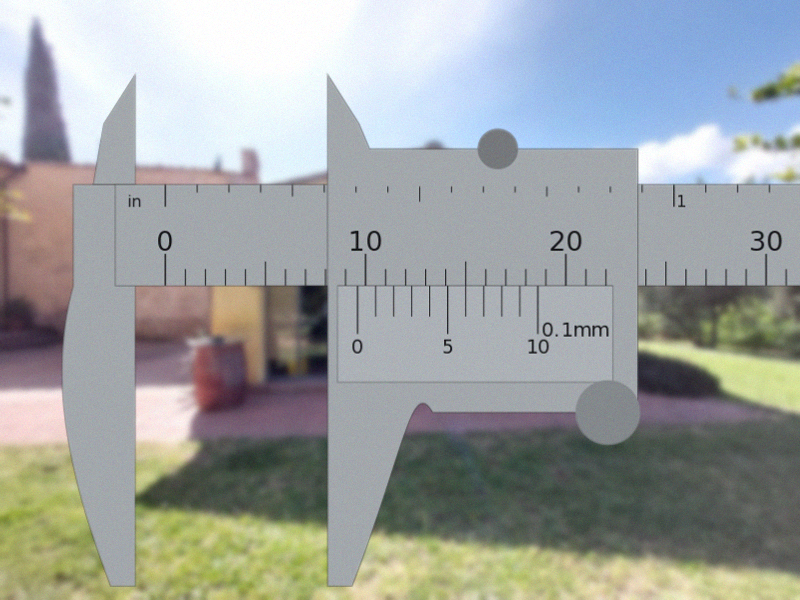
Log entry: 9.6 mm
